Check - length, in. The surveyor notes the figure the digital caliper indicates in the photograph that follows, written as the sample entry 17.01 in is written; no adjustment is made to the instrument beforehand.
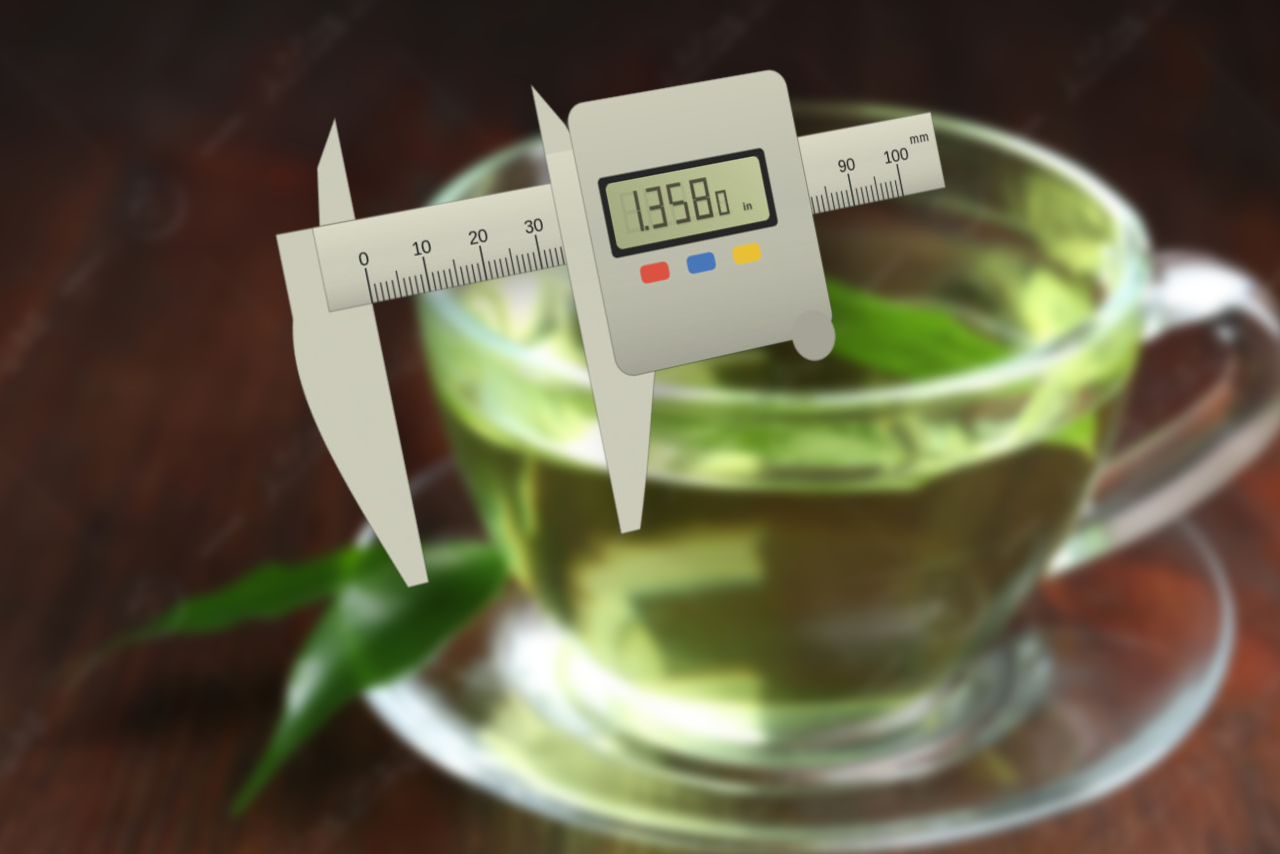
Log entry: 1.3580 in
